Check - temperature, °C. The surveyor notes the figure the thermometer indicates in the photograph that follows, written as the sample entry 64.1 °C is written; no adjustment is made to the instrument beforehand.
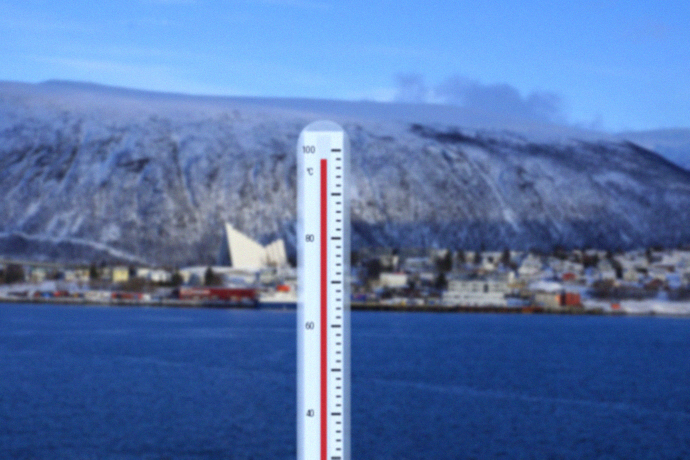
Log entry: 98 °C
